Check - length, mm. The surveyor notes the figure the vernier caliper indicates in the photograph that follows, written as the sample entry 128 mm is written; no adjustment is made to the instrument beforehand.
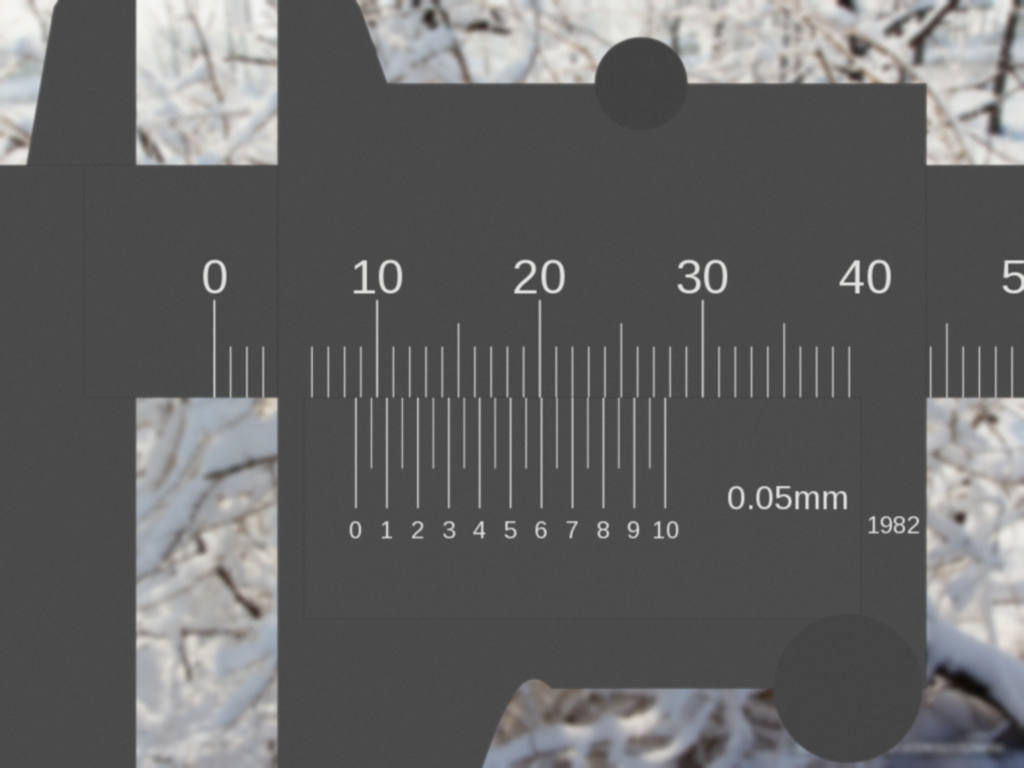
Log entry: 8.7 mm
